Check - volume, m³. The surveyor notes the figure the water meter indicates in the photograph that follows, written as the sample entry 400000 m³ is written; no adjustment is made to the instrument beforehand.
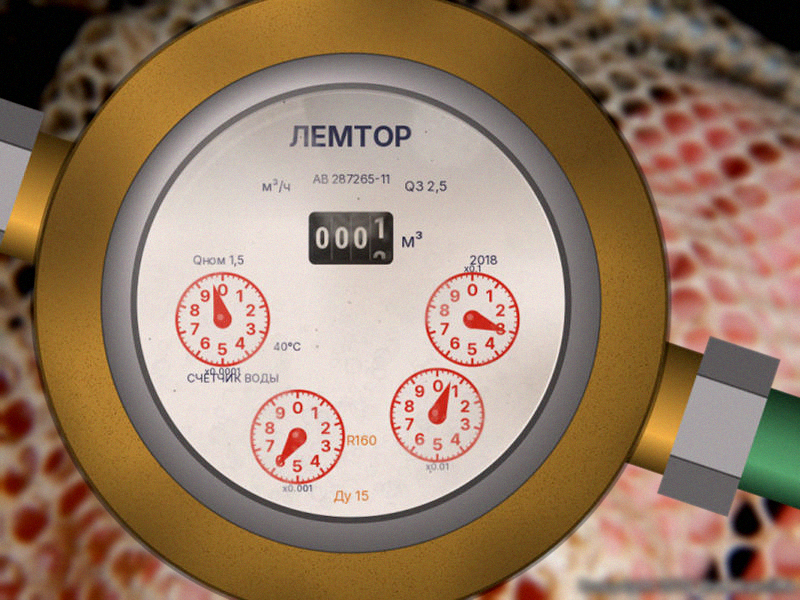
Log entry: 1.3059 m³
